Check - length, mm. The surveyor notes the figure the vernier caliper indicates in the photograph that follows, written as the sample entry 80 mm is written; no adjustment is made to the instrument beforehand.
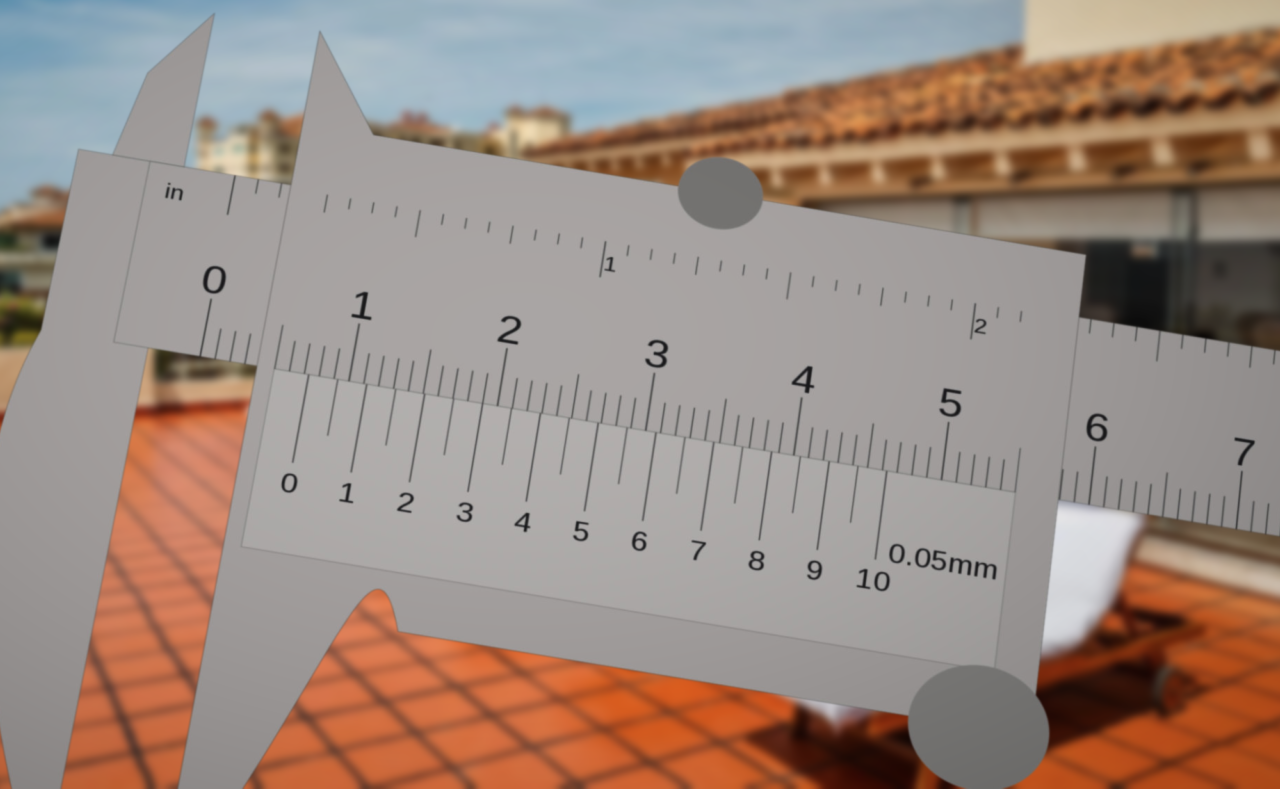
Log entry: 7.3 mm
